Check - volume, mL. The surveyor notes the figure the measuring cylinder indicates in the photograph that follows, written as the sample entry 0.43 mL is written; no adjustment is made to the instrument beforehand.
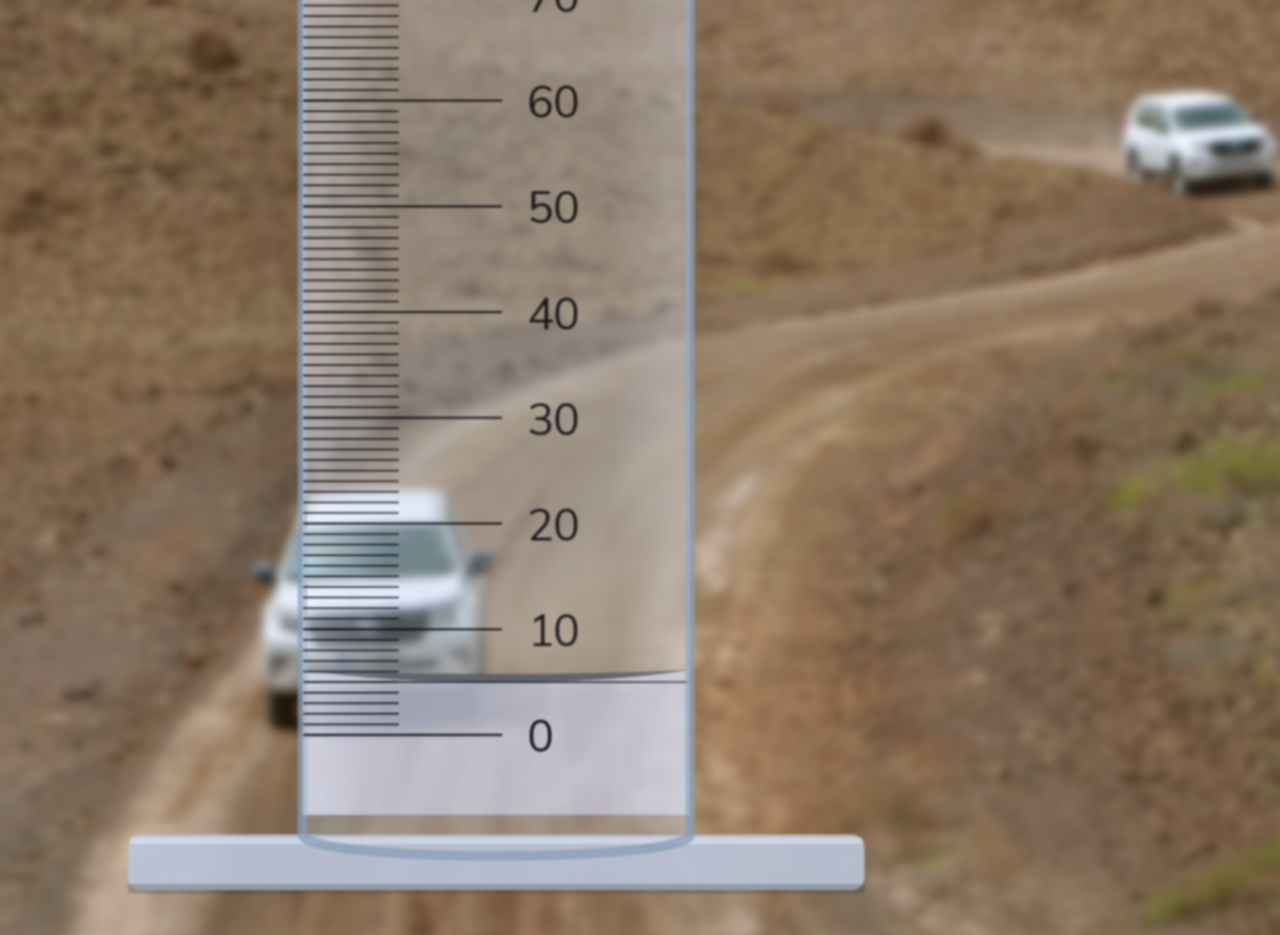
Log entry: 5 mL
